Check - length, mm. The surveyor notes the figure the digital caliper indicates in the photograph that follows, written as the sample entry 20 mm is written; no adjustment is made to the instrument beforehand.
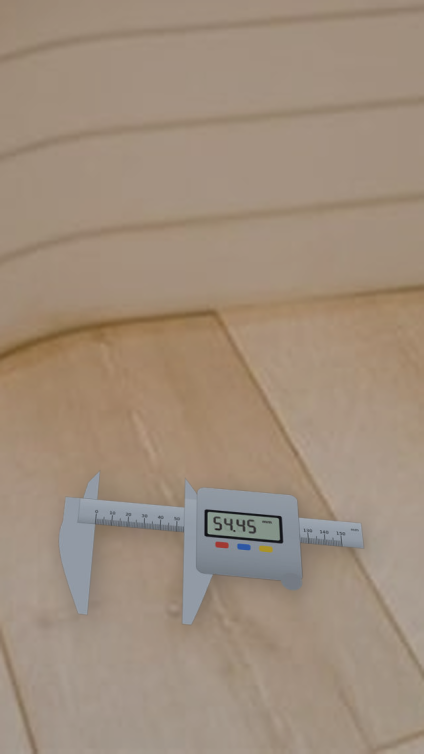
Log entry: 54.45 mm
